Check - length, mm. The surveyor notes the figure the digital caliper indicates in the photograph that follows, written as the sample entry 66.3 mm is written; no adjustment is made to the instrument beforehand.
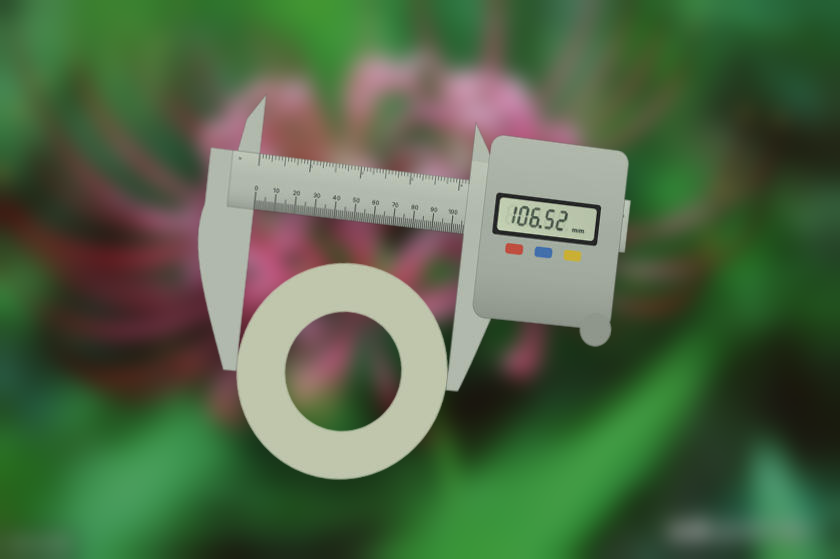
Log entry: 106.52 mm
